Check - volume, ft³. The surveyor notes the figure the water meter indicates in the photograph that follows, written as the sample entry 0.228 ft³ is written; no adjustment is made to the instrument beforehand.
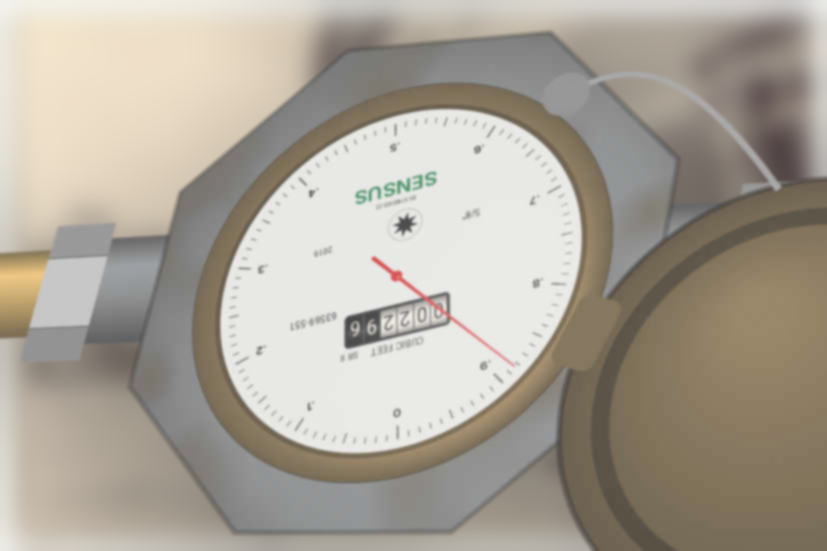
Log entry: 2295.88 ft³
